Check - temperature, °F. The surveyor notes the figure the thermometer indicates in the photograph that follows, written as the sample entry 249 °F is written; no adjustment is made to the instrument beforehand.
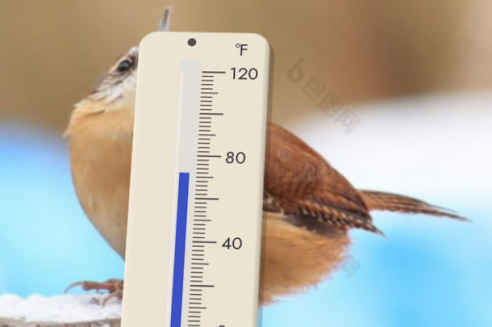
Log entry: 72 °F
